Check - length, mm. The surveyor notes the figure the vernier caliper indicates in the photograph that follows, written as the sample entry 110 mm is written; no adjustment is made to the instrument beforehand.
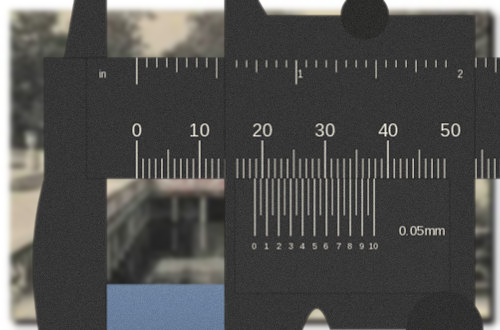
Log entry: 18.8 mm
